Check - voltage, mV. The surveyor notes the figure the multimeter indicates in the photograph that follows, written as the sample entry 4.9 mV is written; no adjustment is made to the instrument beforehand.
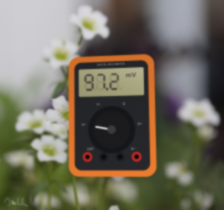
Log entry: 97.2 mV
